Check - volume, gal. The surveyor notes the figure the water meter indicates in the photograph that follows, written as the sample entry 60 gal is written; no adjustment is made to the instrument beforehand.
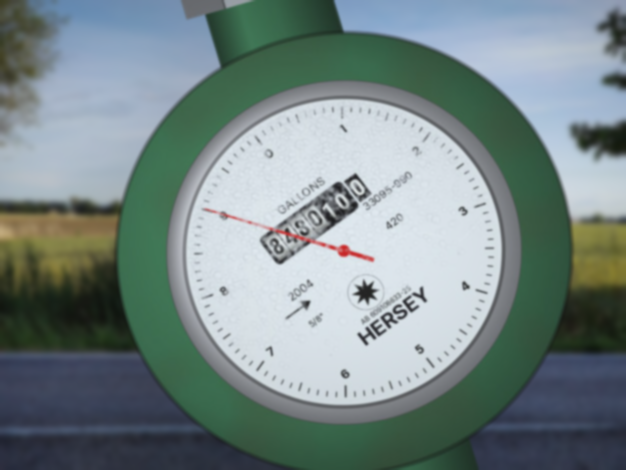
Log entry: 8480099.0 gal
